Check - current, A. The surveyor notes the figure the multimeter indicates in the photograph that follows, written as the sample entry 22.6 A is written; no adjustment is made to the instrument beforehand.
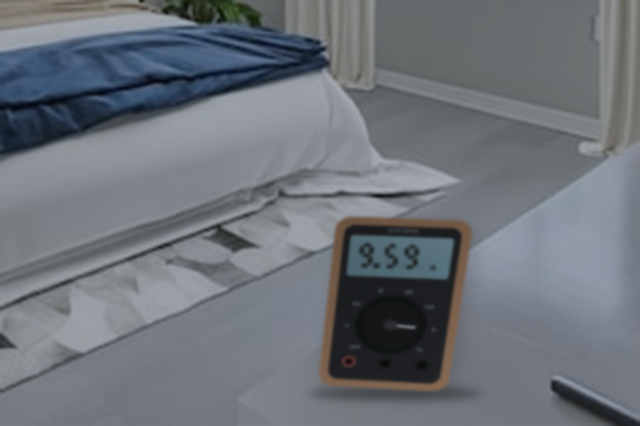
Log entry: 9.59 A
